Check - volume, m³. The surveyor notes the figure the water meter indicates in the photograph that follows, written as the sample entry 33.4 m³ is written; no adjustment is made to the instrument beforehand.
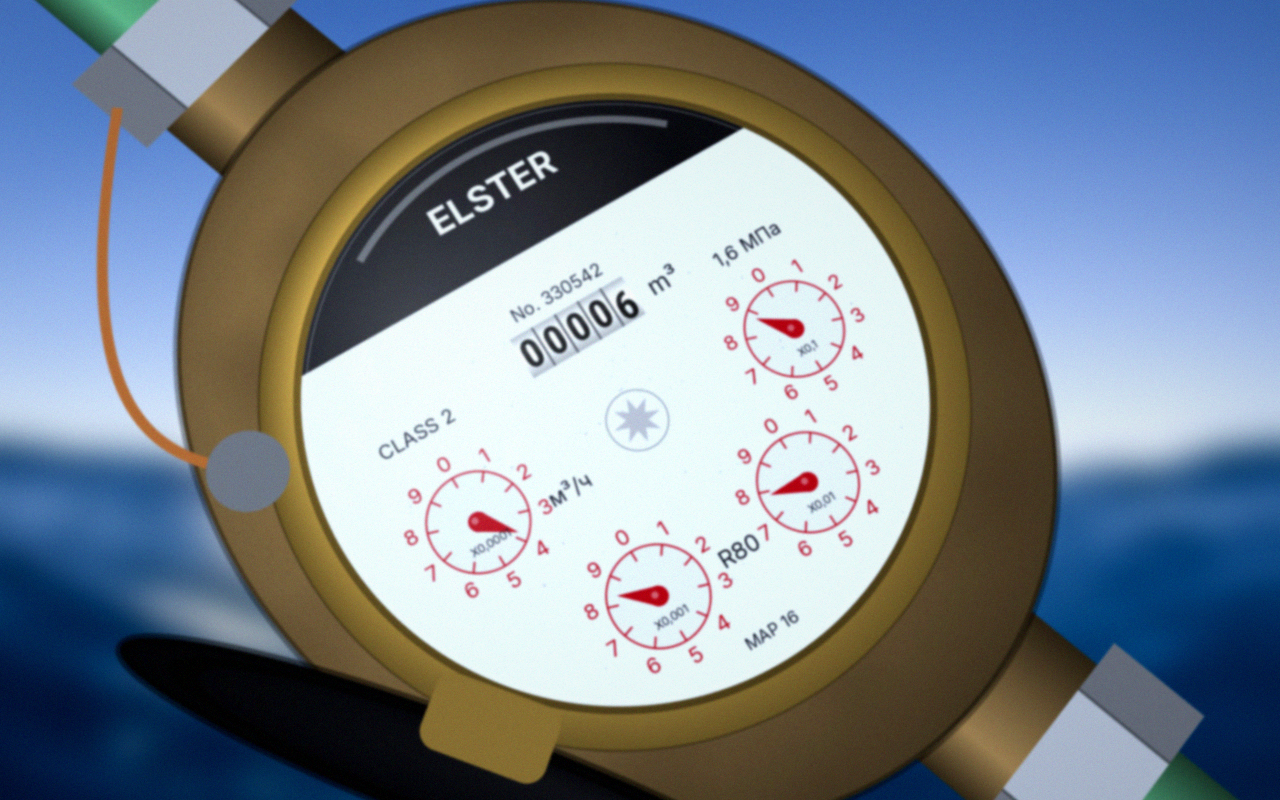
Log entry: 5.8783 m³
